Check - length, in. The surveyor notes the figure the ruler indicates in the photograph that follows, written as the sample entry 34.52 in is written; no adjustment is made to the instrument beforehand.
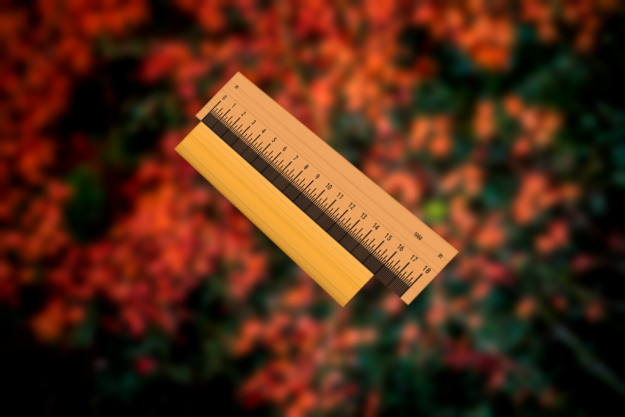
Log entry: 16 in
